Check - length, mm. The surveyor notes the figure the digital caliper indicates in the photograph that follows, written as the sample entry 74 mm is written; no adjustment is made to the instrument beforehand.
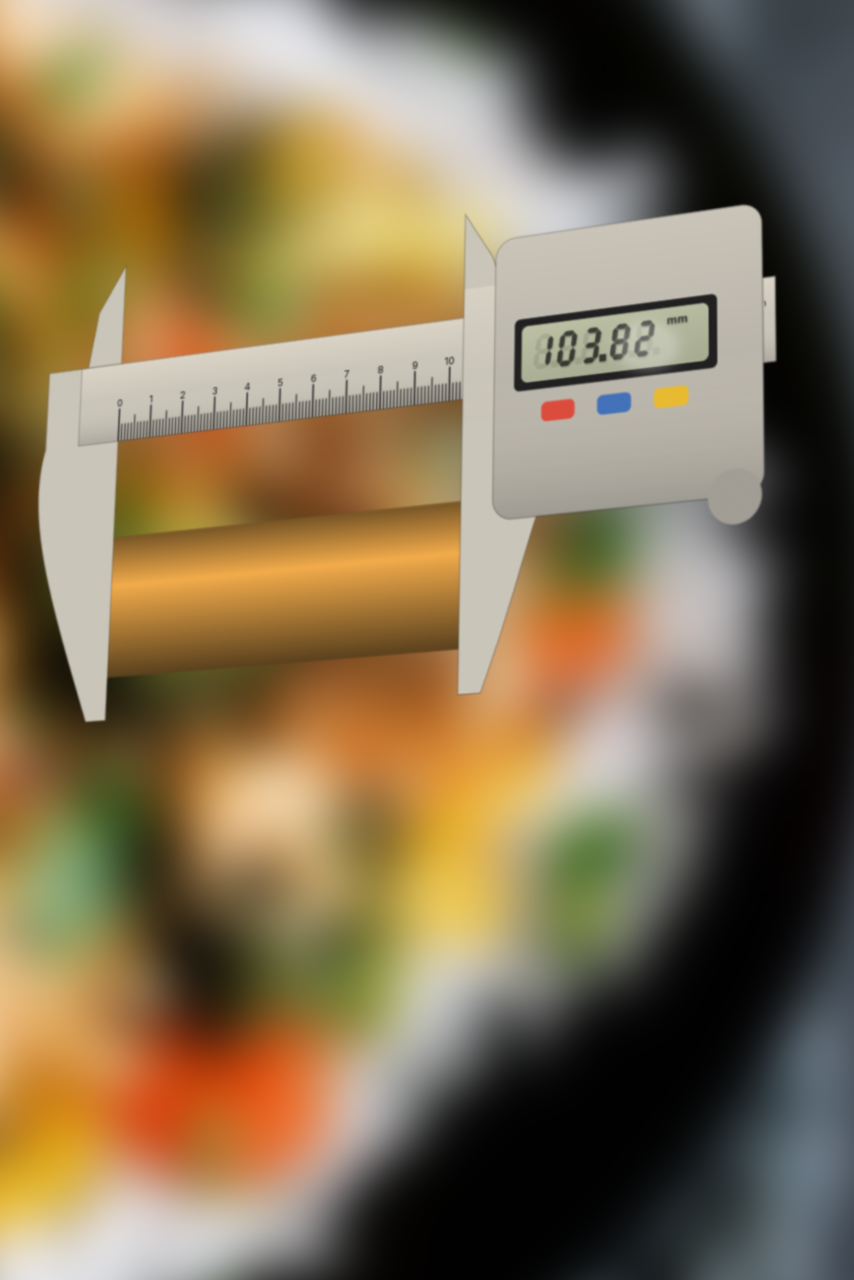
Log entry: 103.82 mm
